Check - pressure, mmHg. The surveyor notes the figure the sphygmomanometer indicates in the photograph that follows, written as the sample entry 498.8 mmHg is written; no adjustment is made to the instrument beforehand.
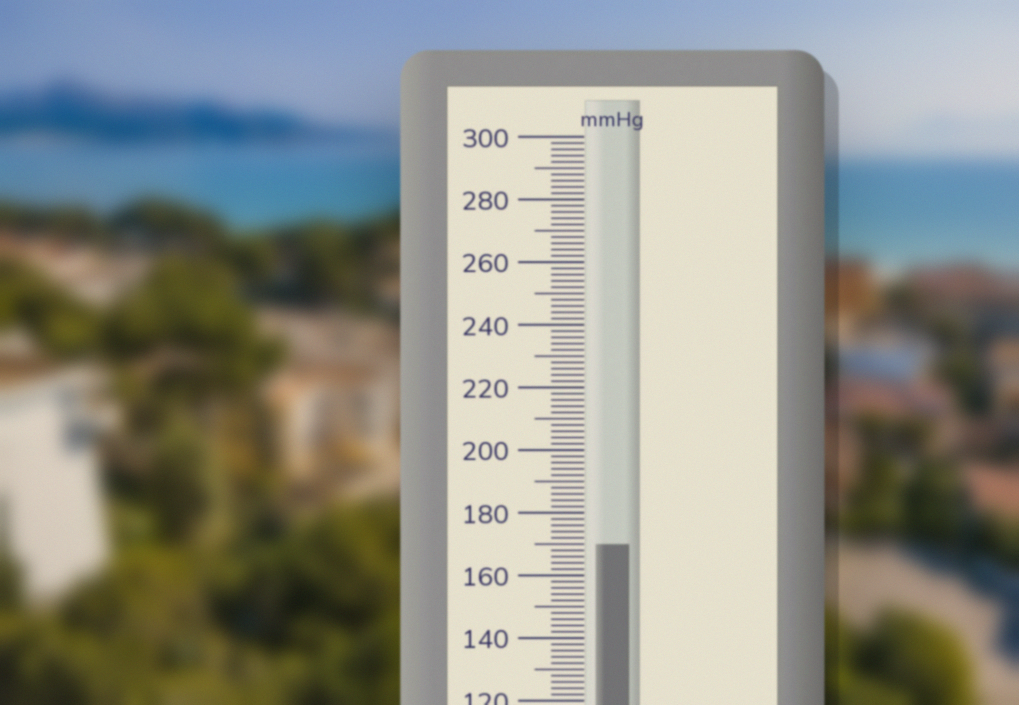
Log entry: 170 mmHg
